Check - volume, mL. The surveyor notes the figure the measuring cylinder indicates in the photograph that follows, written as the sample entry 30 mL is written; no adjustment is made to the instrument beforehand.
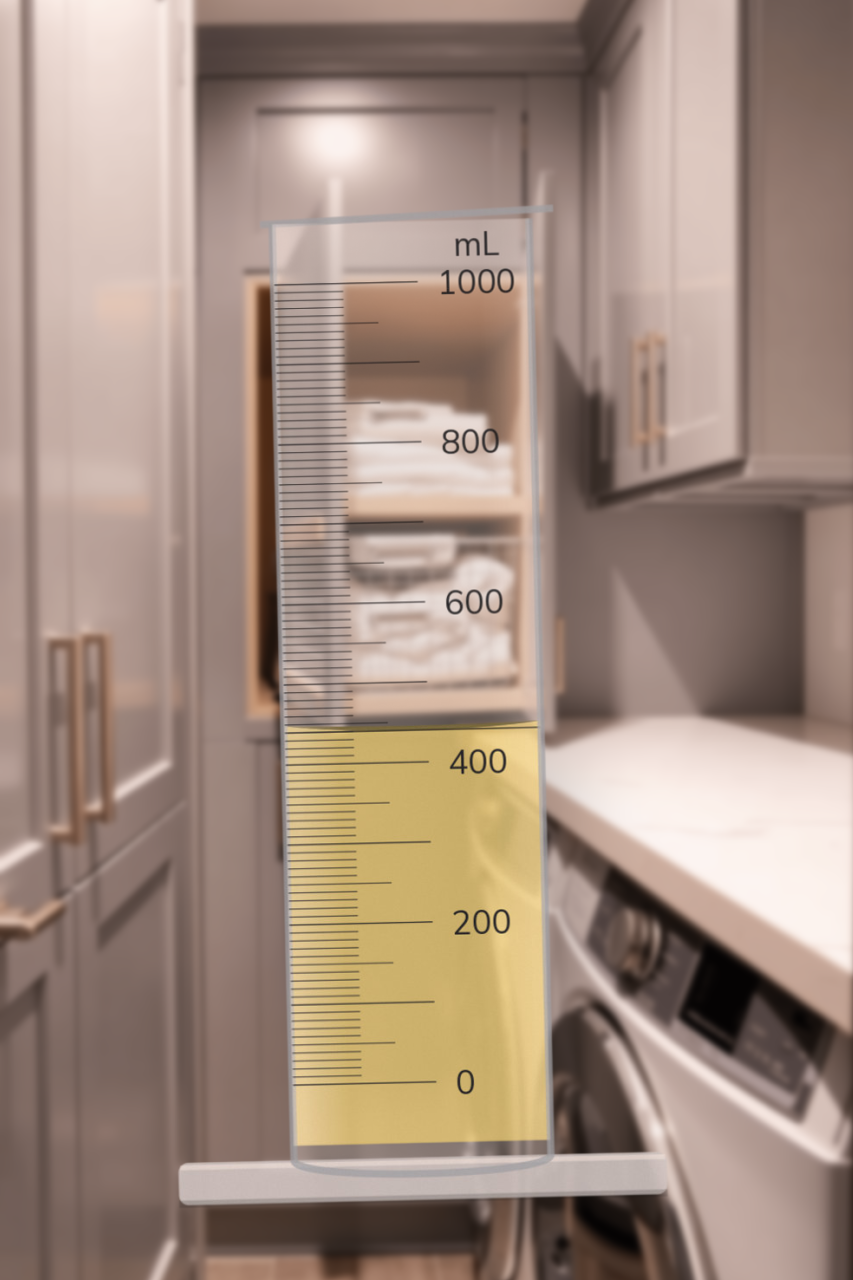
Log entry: 440 mL
